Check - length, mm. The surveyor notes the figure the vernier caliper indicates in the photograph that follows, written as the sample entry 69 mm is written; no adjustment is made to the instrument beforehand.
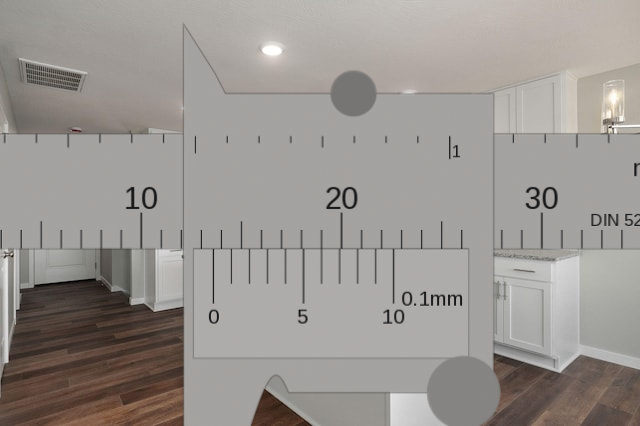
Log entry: 13.6 mm
